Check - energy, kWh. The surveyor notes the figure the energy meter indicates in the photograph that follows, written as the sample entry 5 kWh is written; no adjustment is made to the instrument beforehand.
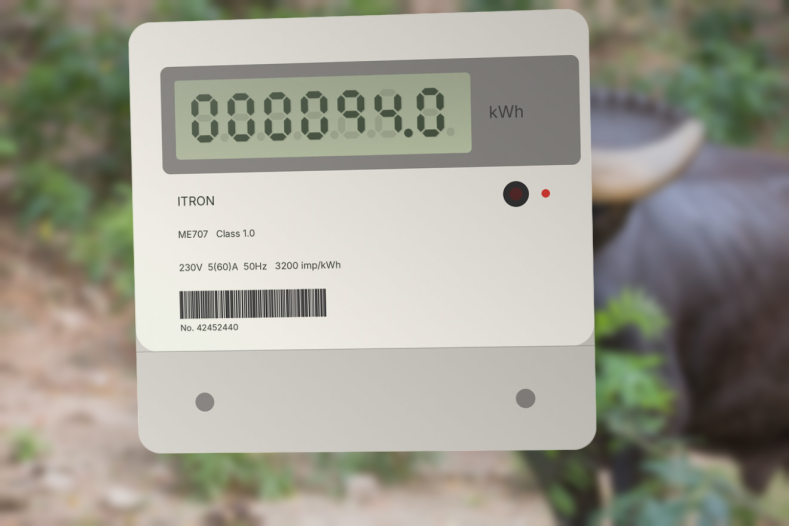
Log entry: 94.0 kWh
